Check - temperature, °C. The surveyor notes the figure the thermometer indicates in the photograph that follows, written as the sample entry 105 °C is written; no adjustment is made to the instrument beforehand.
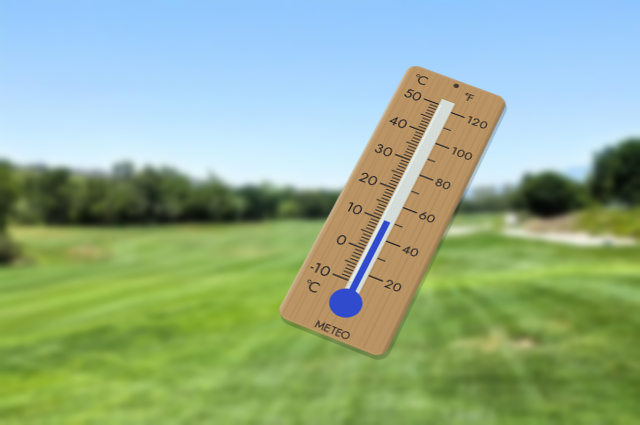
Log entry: 10 °C
